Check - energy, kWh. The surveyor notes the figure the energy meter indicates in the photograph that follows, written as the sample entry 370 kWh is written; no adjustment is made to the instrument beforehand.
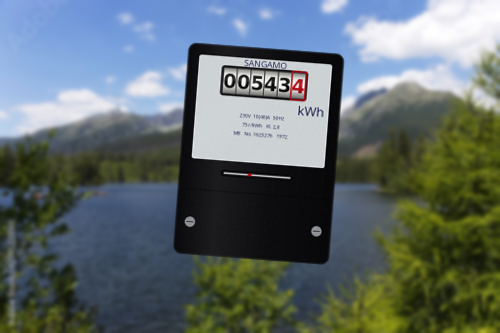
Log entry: 543.4 kWh
